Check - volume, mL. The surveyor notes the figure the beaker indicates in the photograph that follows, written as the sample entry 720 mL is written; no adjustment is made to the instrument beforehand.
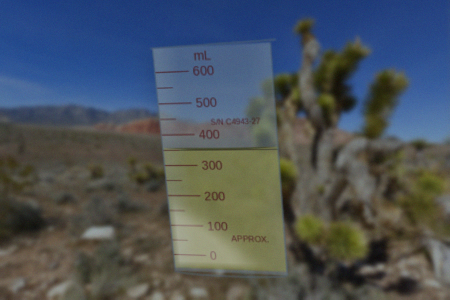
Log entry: 350 mL
